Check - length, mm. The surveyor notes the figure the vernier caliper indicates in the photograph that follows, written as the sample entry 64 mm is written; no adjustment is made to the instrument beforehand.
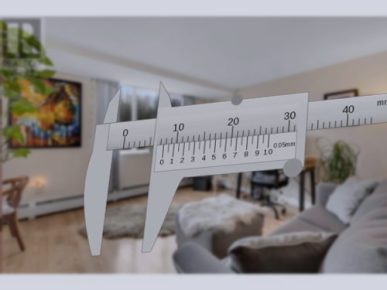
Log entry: 7.6 mm
